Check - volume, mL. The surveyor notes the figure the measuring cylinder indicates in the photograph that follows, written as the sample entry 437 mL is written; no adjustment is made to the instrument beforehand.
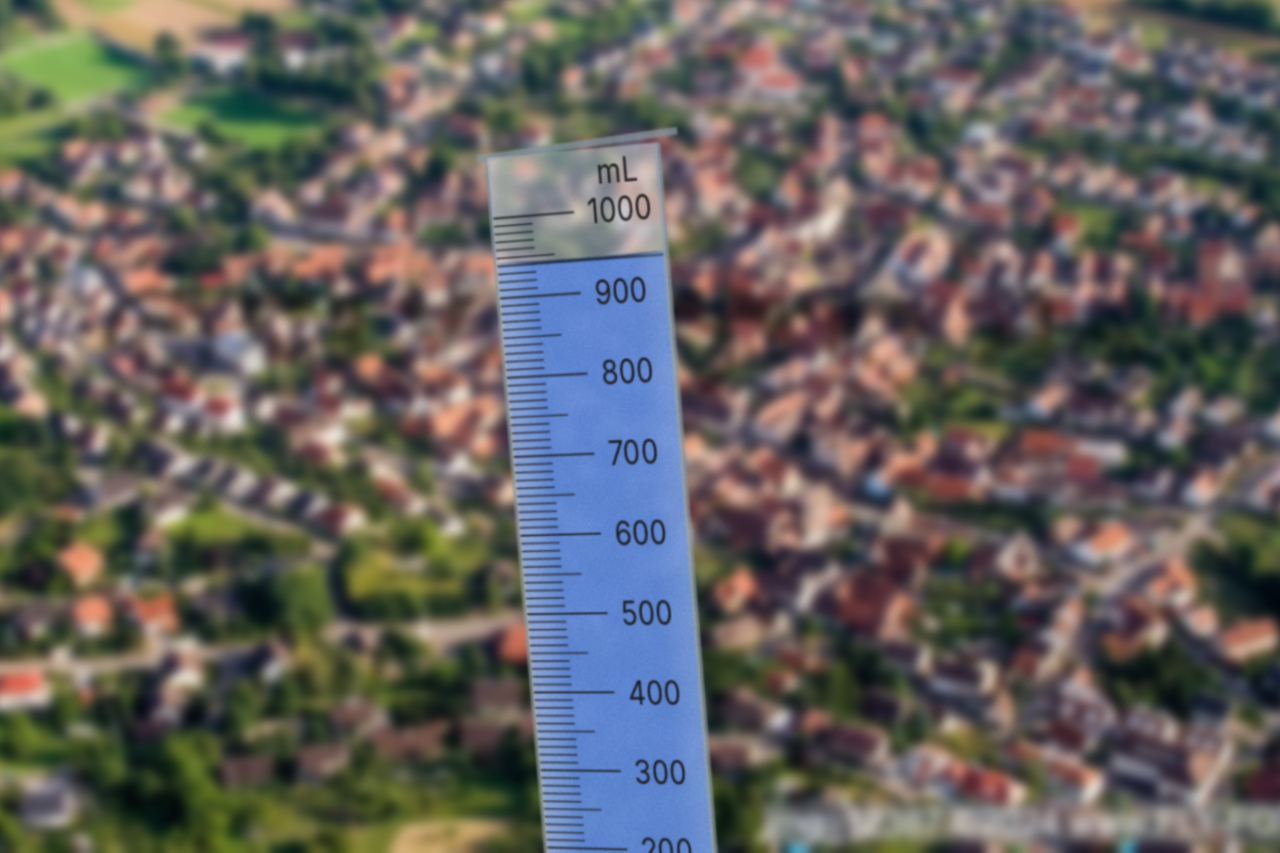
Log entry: 940 mL
